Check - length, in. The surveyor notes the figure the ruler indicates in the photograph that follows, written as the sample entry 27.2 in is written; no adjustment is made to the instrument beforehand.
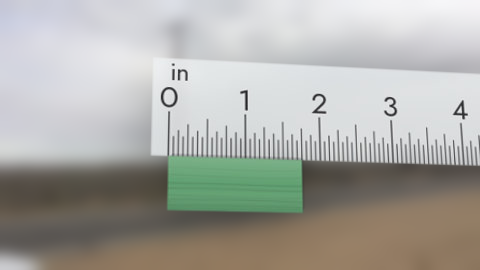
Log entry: 1.75 in
